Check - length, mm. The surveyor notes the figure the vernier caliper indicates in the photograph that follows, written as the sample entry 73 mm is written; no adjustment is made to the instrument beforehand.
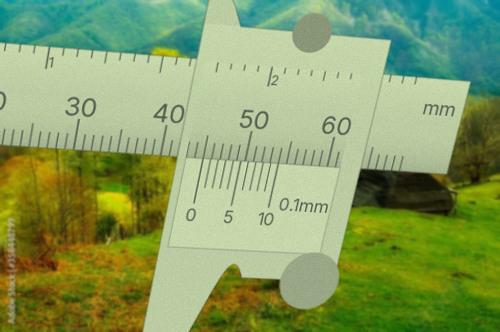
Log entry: 45.0 mm
